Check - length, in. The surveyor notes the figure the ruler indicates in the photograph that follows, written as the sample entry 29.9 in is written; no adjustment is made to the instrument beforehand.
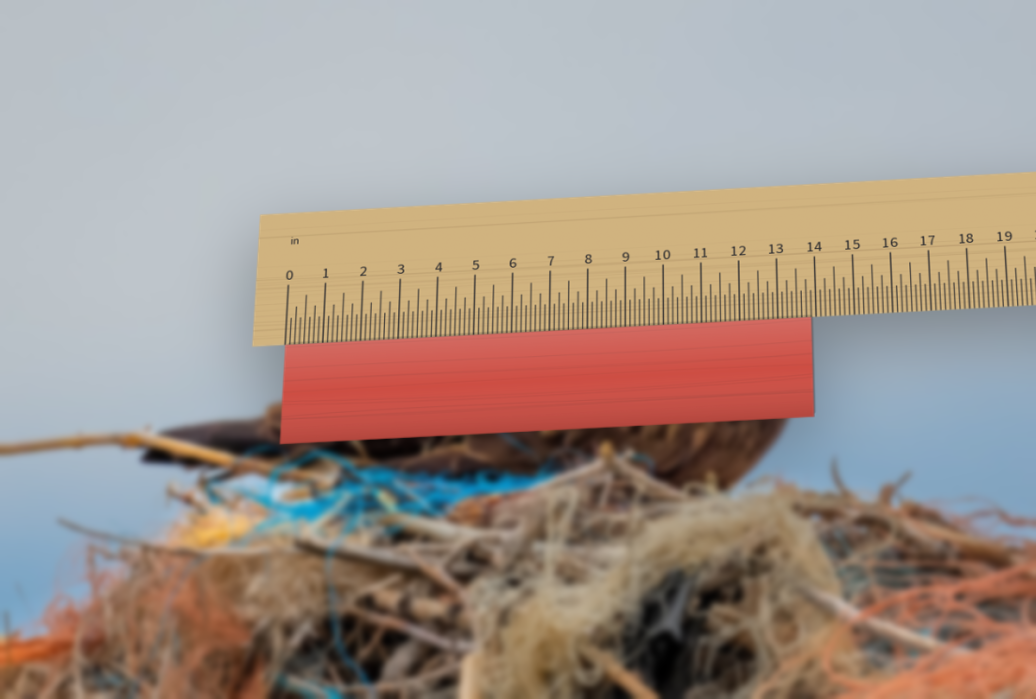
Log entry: 13.875 in
